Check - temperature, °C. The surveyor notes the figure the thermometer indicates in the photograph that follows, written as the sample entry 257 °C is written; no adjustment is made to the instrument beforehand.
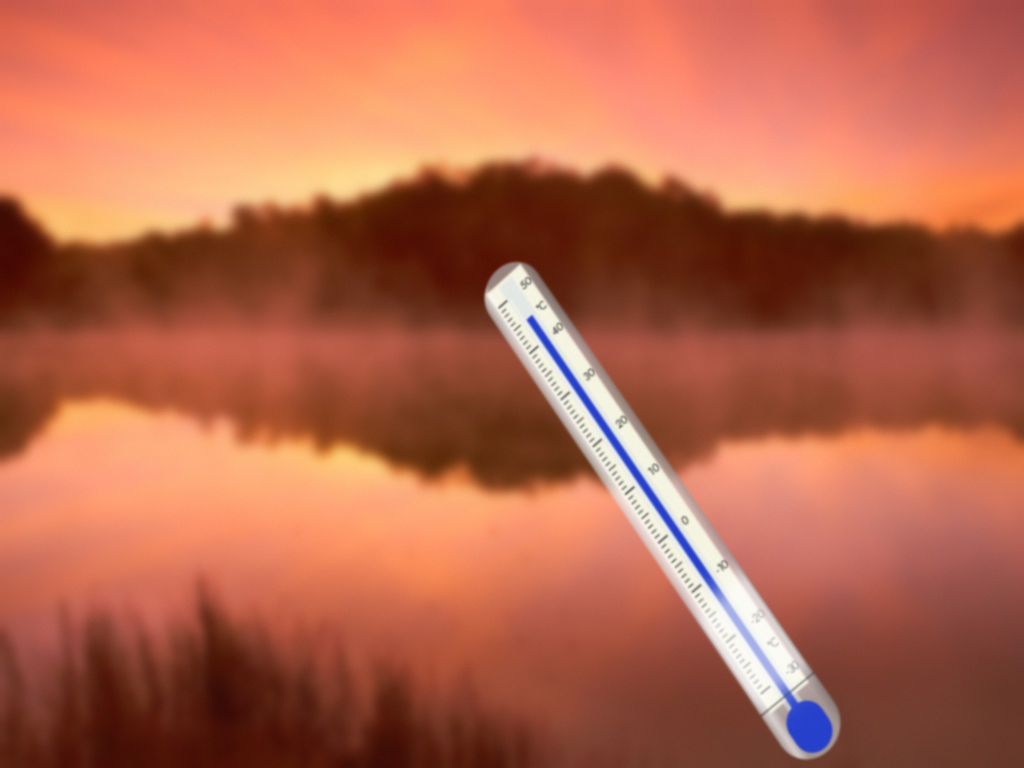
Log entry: 45 °C
